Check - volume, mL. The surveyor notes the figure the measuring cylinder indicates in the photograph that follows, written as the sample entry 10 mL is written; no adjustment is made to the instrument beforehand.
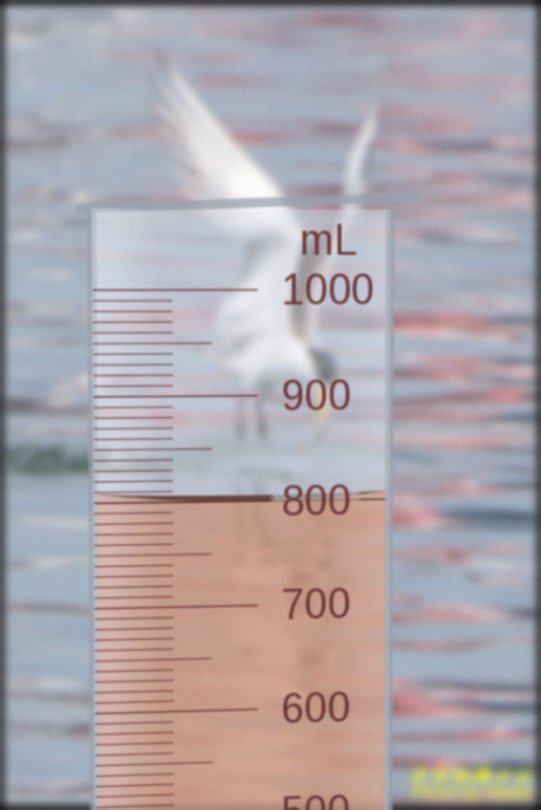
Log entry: 800 mL
